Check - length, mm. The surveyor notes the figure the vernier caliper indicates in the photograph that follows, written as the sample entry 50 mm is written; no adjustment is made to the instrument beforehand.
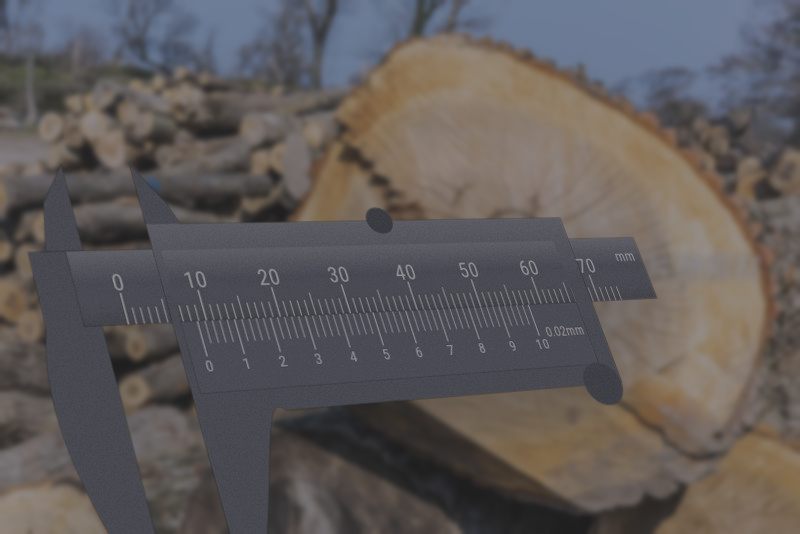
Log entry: 8.8 mm
